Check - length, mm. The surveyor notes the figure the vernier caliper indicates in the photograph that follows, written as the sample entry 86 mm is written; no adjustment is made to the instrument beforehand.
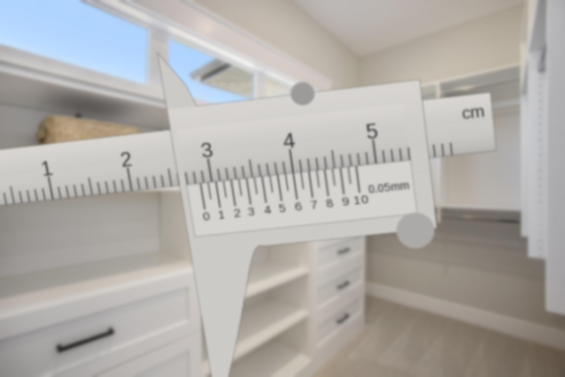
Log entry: 28.6 mm
